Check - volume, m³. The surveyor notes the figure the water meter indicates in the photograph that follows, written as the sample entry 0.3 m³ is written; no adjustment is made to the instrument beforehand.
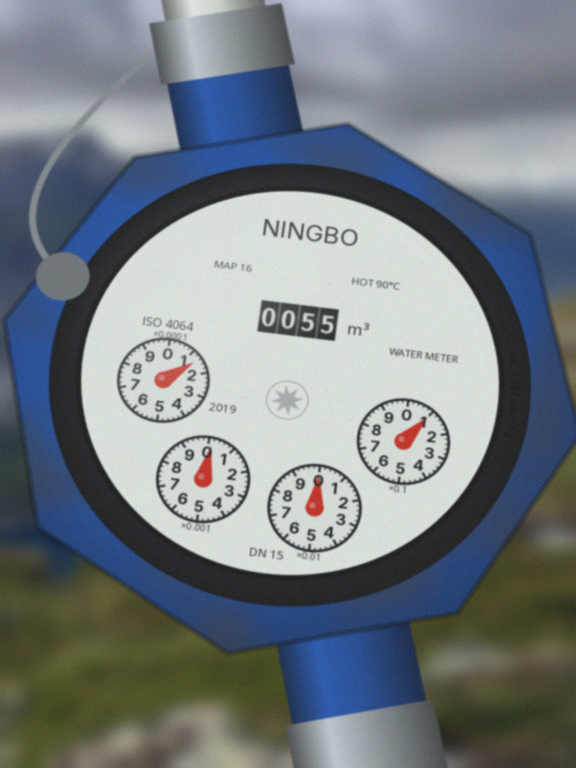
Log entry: 55.1001 m³
